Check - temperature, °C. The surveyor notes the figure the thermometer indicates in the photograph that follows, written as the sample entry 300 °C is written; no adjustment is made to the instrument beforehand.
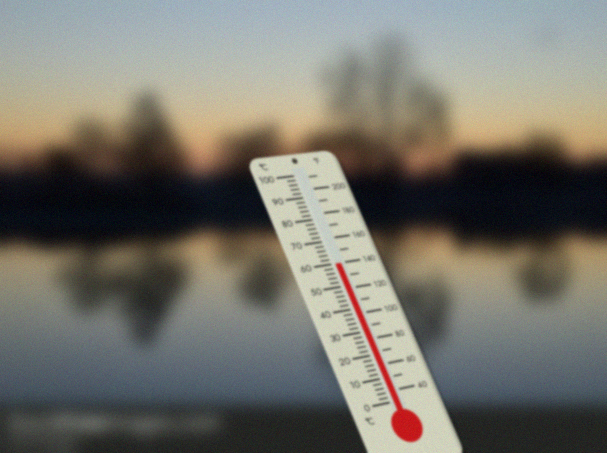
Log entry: 60 °C
